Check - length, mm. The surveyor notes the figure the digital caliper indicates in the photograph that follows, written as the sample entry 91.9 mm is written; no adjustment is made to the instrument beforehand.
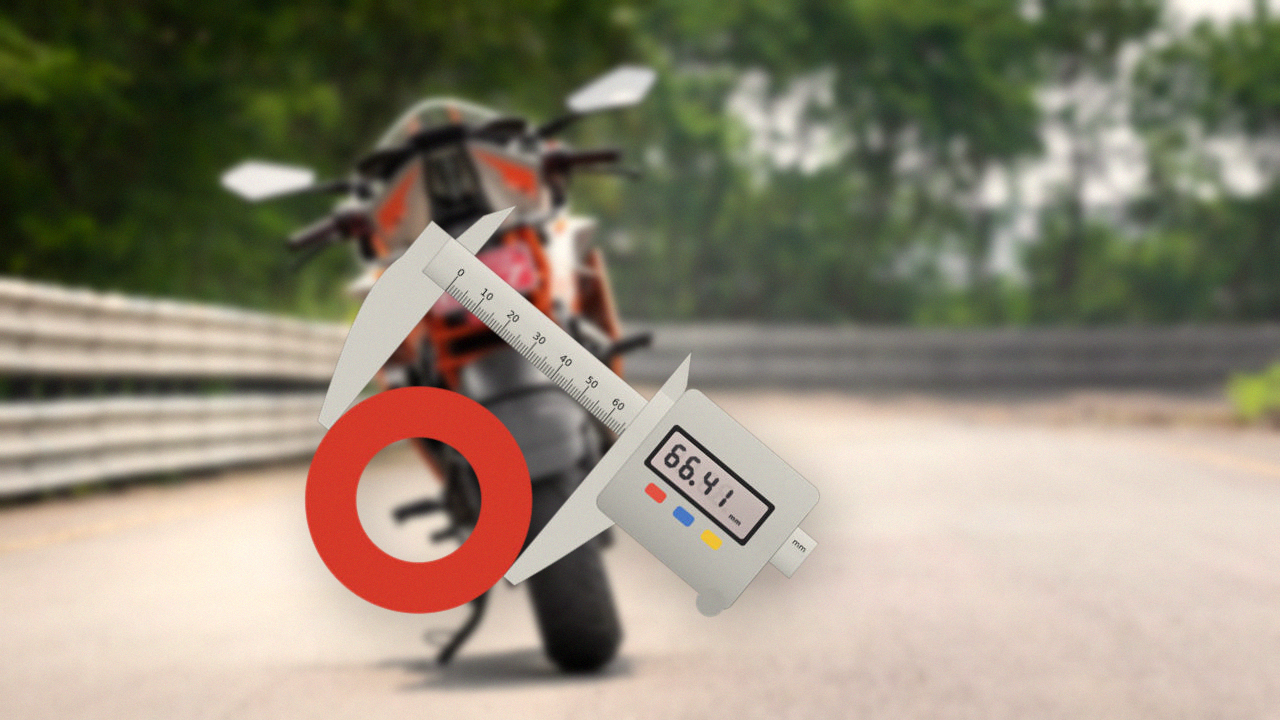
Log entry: 66.41 mm
